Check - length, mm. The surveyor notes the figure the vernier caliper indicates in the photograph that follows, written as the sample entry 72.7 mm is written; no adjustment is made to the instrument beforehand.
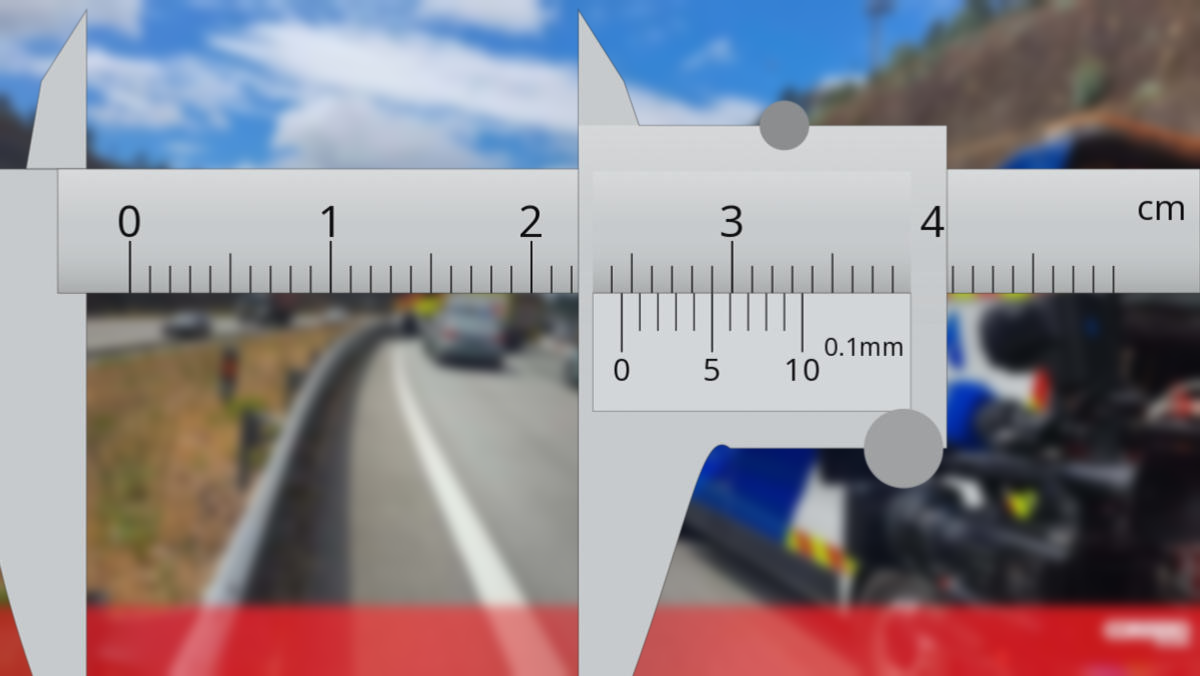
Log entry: 24.5 mm
